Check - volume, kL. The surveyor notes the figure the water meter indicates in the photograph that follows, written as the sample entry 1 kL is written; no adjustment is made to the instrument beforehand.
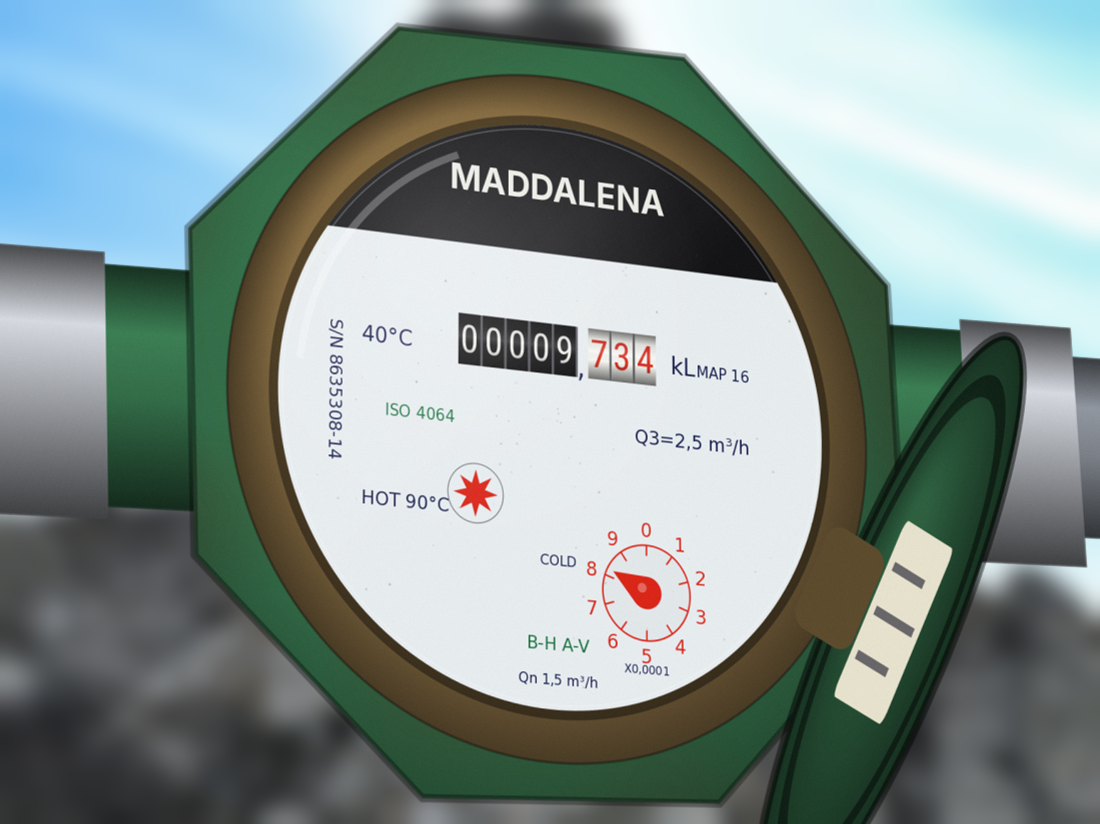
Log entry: 9.7348 kL
